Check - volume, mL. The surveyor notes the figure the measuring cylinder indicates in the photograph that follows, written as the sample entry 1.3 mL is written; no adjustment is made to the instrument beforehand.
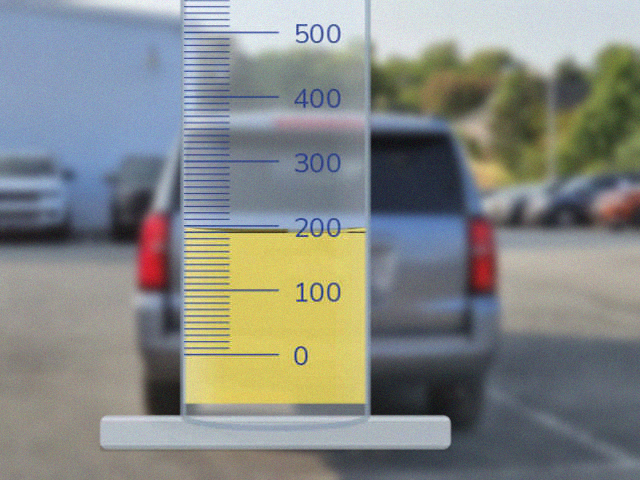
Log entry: 190 mL
